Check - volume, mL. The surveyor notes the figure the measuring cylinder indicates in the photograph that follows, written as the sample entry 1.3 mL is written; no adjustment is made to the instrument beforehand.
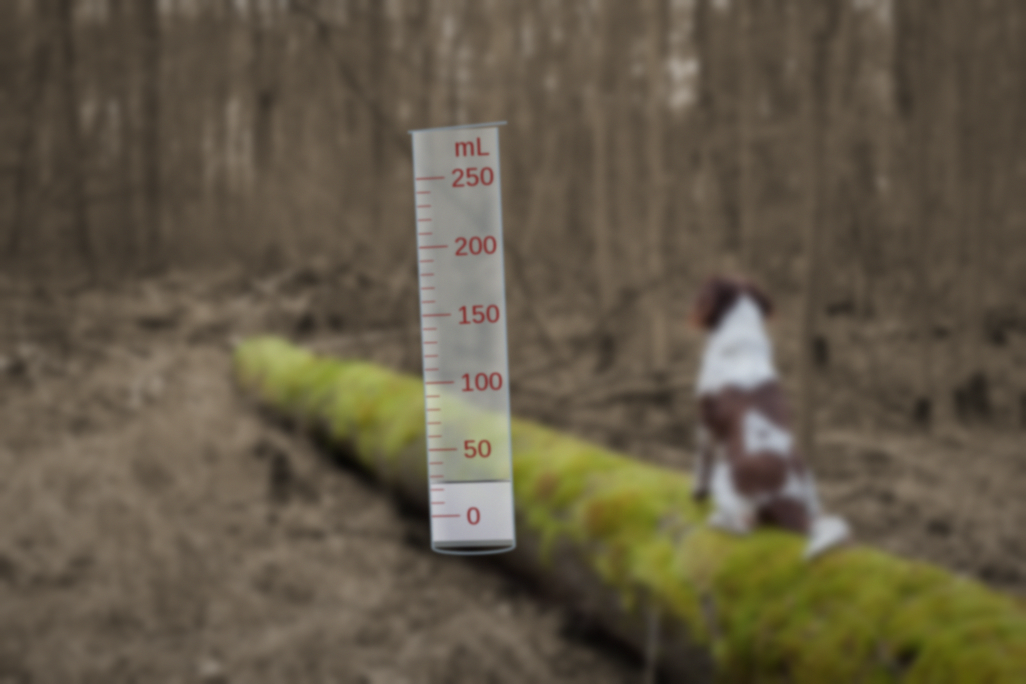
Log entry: 25 mL
